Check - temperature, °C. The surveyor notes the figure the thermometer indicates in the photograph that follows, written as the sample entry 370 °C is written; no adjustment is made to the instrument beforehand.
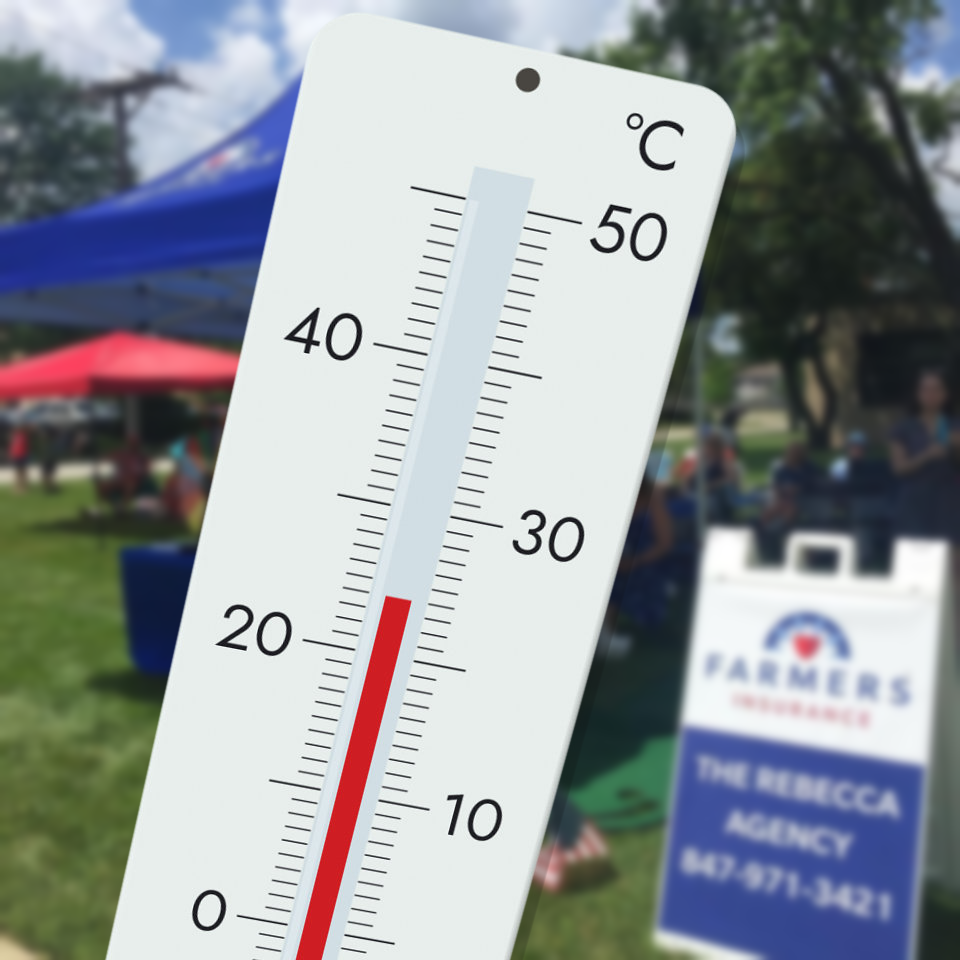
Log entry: 24 °C
